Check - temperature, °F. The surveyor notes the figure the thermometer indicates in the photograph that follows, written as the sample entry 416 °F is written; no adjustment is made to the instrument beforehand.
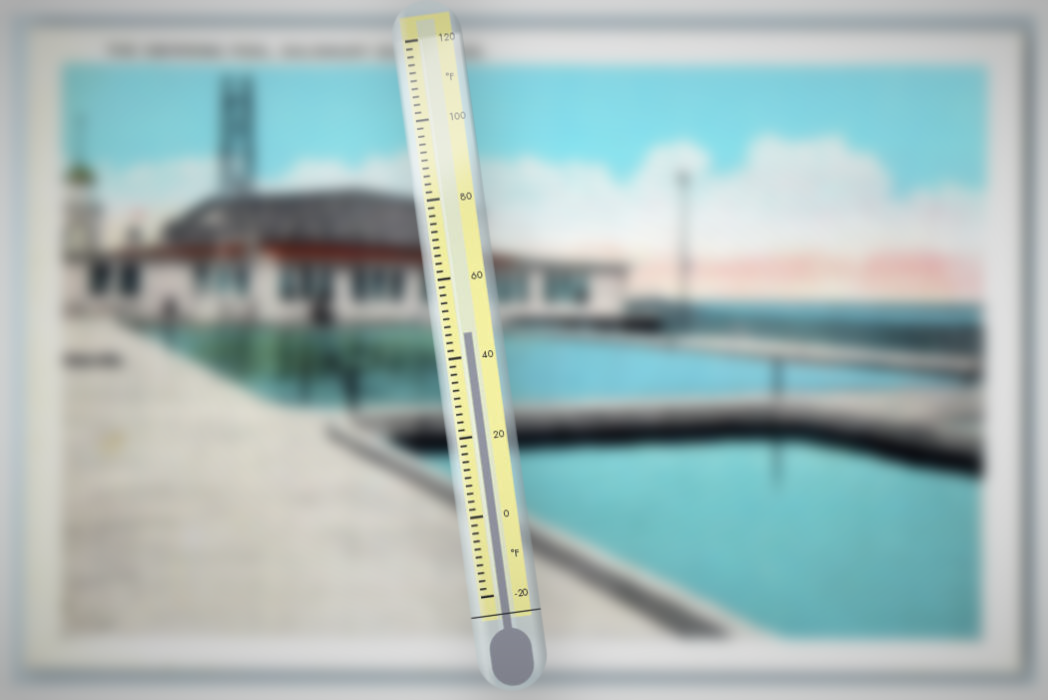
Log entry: 46 °F
